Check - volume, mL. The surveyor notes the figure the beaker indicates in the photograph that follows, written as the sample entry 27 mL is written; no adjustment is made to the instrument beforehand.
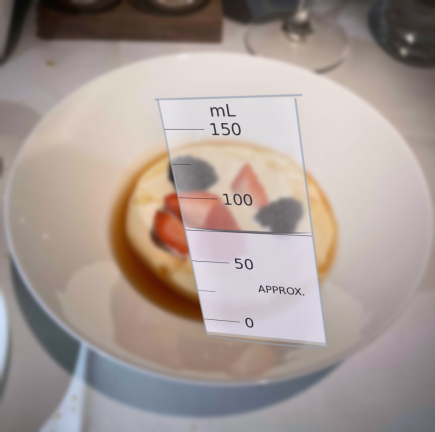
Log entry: 75 mL
